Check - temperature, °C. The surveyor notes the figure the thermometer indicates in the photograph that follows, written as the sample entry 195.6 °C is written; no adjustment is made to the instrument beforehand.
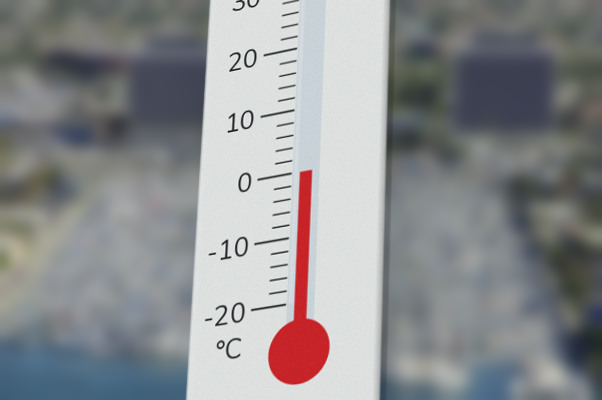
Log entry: 0 °C
